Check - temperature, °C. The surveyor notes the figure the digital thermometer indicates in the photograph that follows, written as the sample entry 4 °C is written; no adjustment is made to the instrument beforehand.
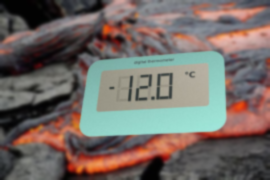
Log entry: -12.0 °C
